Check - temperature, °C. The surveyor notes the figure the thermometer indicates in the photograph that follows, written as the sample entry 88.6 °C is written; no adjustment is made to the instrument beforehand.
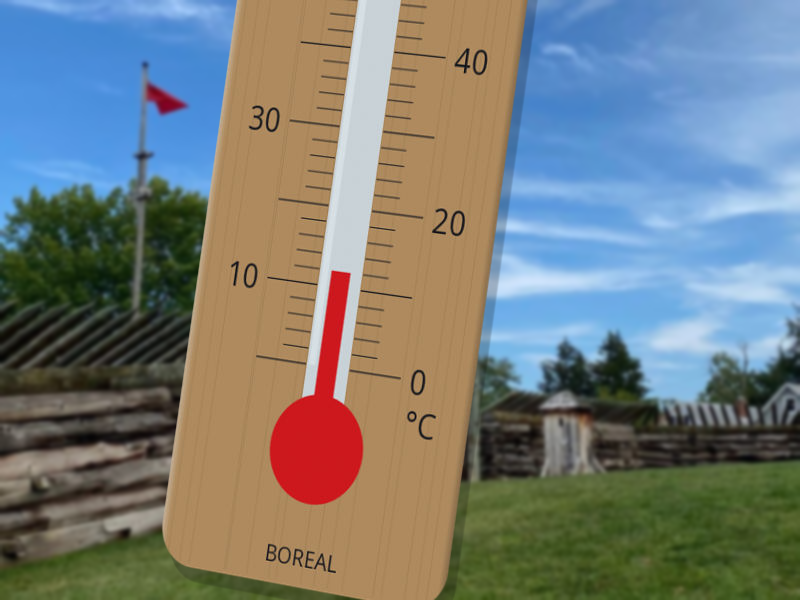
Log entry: 12 °C
